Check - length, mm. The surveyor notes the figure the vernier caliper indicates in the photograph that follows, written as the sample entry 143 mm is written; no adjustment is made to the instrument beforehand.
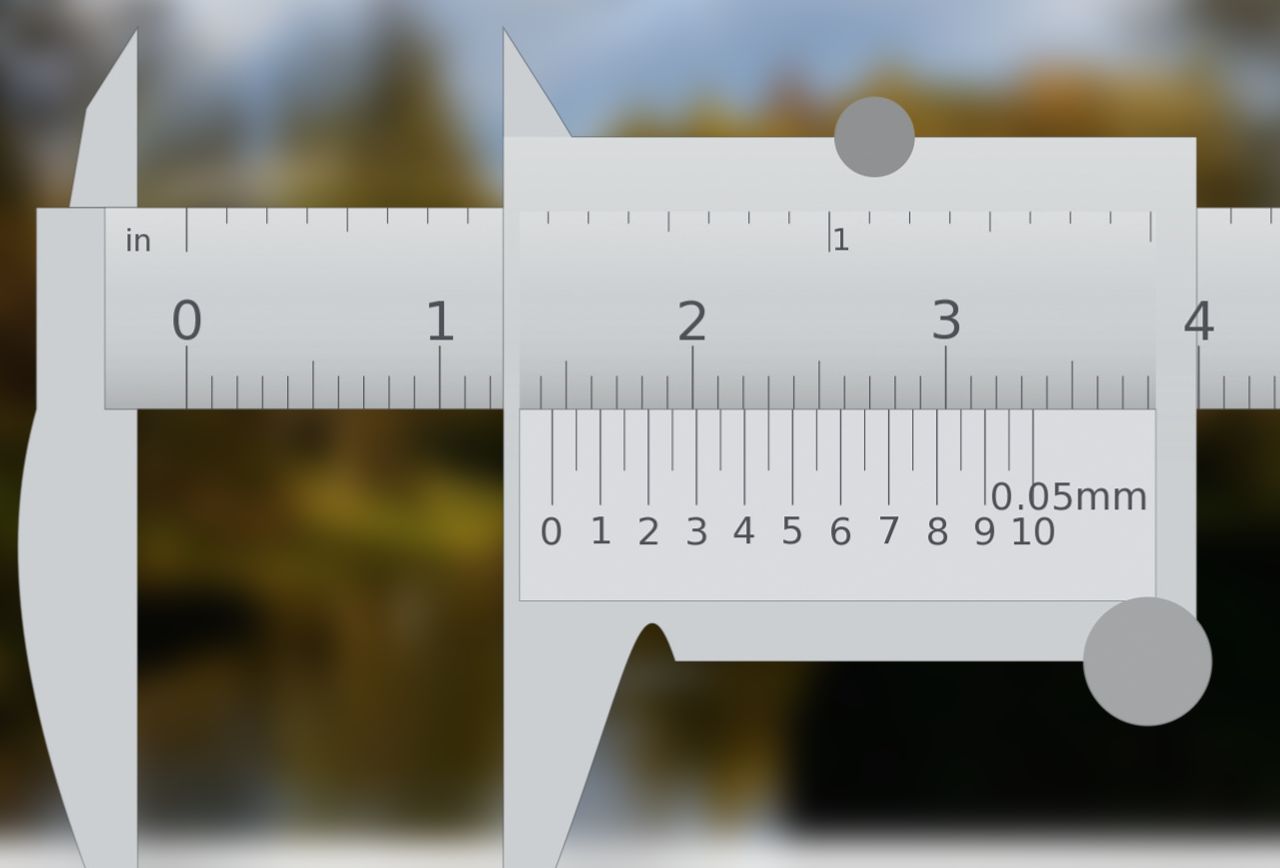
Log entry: 14.45 mm
